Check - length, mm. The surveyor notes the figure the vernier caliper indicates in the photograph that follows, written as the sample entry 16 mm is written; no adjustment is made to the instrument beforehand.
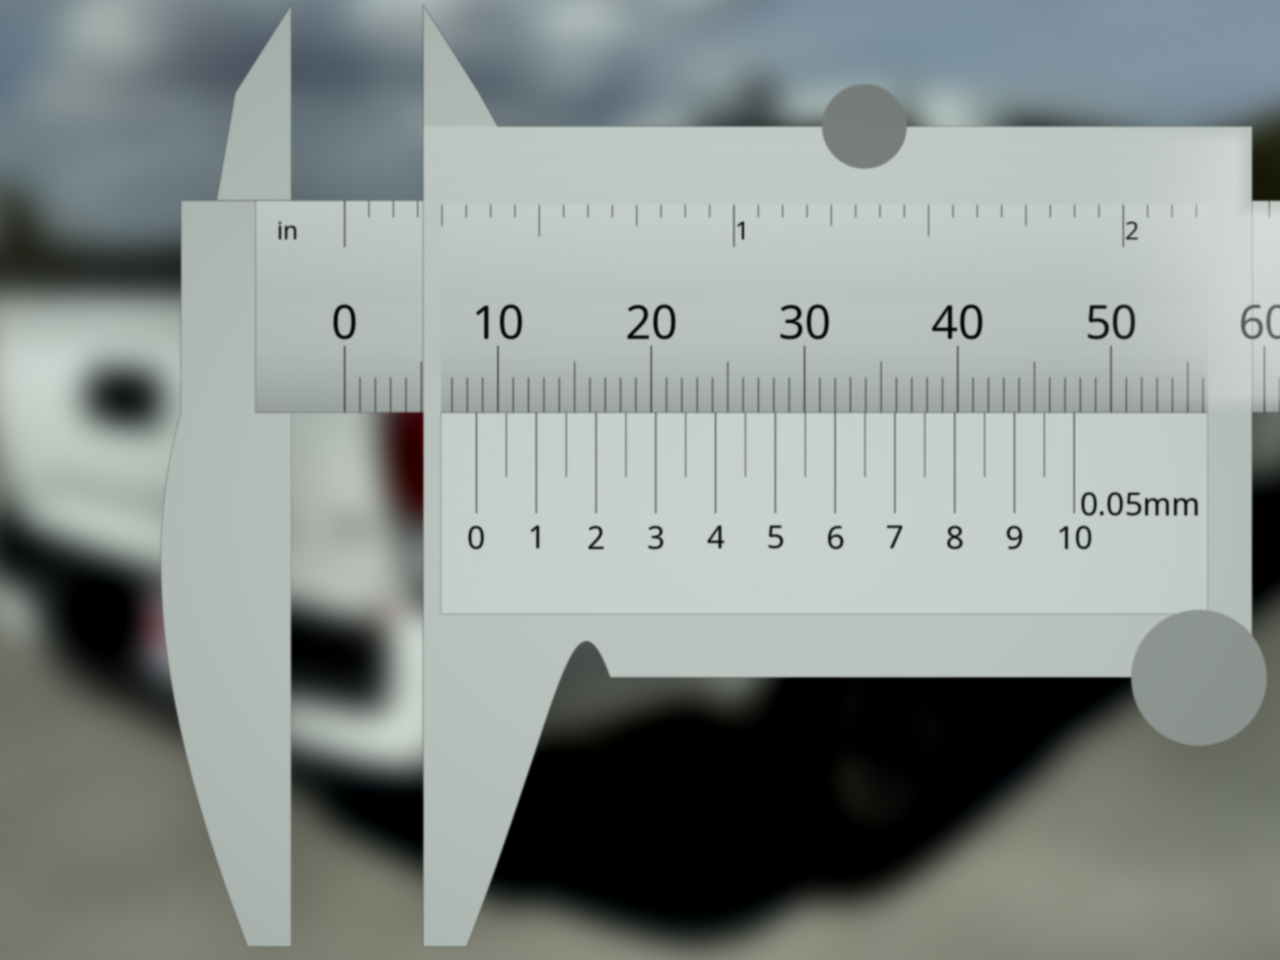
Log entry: 8.6 mm
